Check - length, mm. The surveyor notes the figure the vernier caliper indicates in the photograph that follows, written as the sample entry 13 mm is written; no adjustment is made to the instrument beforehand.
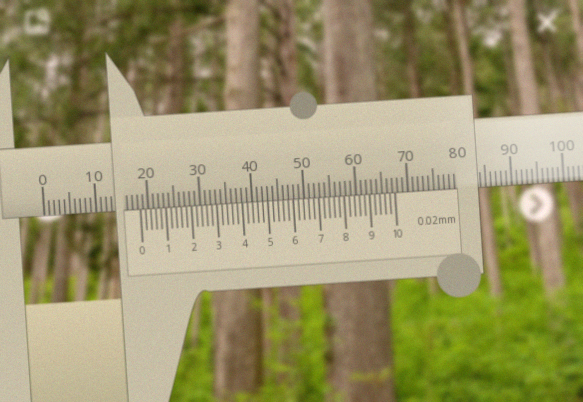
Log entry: 18.5 mm
